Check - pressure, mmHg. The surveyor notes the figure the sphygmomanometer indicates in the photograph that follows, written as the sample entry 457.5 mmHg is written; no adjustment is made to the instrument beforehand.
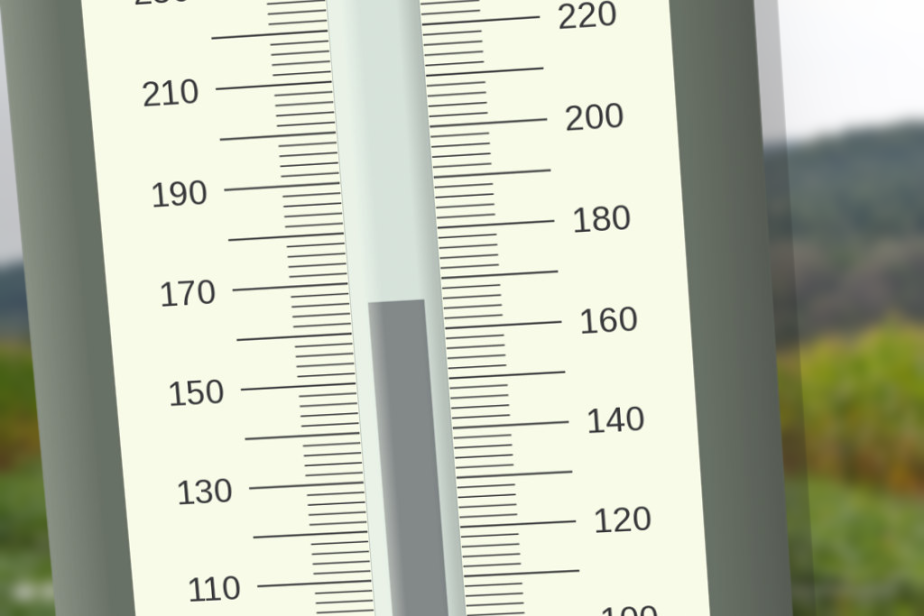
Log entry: 166 mmHg
